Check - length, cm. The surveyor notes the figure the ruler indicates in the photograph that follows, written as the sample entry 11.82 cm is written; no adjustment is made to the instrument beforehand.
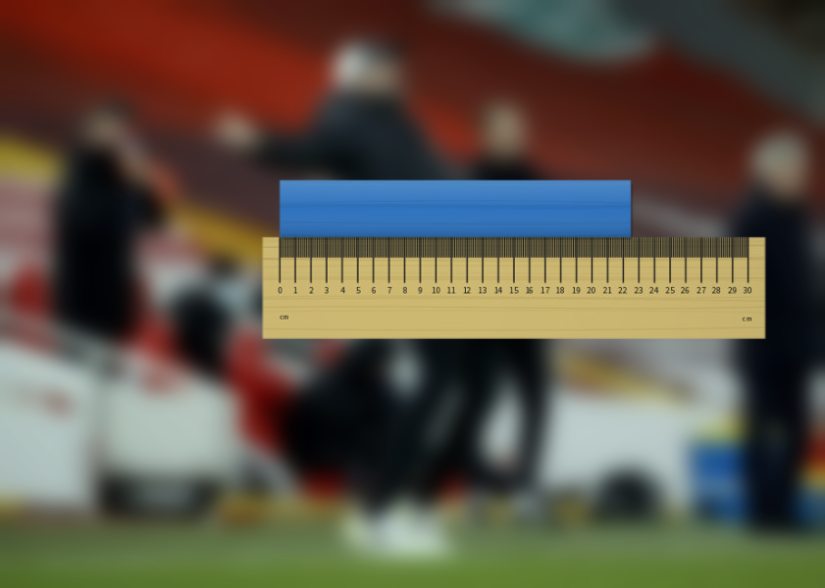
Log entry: 22.5 cm
